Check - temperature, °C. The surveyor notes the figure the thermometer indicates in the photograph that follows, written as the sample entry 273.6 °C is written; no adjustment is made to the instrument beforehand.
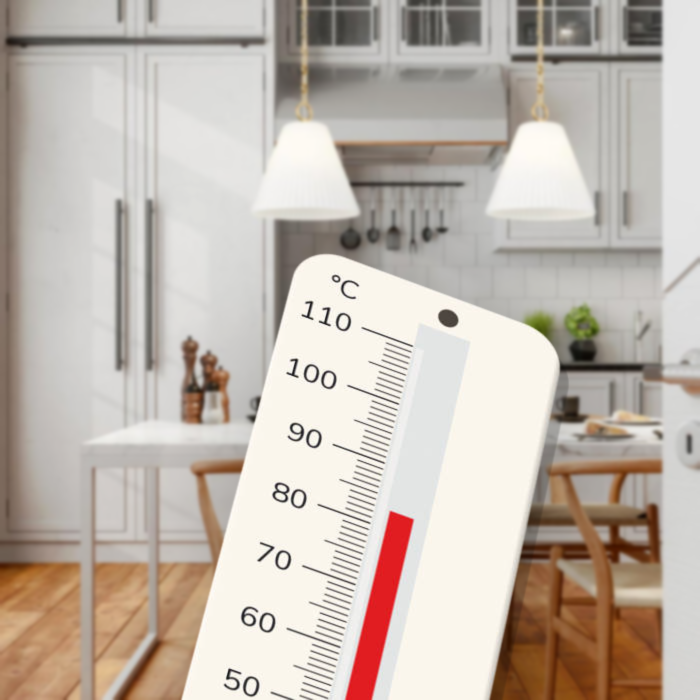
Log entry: 83 °C
